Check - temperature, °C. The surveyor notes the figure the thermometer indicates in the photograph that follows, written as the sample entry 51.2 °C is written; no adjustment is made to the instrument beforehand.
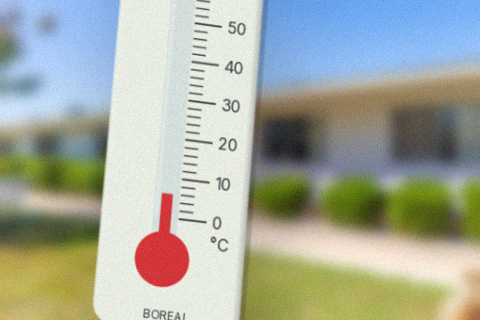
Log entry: 6 °C
